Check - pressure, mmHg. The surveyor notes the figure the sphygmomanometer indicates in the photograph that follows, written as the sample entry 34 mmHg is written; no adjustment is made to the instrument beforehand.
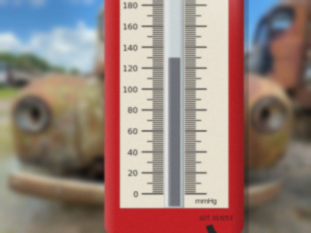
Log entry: 130 mmHg
